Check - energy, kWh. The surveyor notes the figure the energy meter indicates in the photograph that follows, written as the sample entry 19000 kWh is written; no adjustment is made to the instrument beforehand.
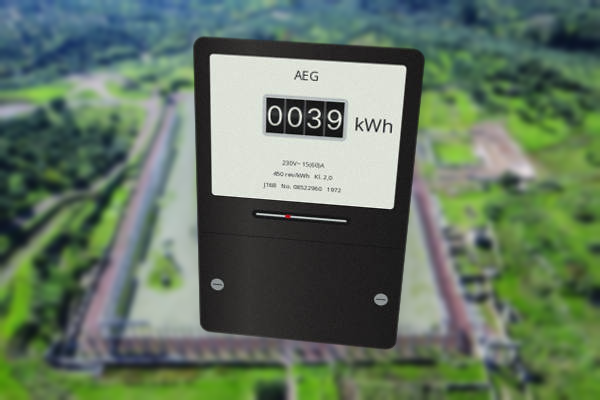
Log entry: 39 kWh
